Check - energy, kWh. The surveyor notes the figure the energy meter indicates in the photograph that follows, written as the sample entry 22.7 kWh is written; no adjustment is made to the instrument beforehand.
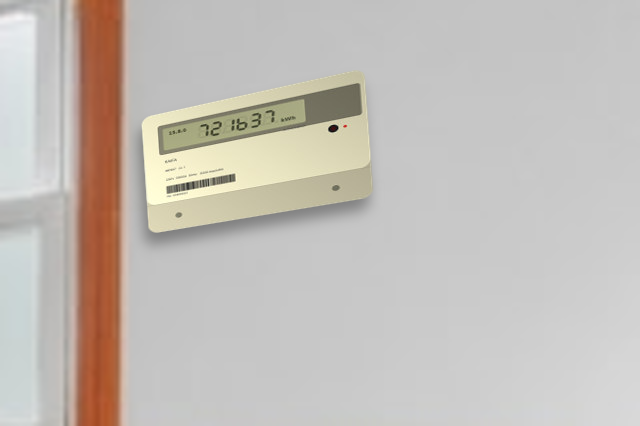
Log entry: 721637 kWh
